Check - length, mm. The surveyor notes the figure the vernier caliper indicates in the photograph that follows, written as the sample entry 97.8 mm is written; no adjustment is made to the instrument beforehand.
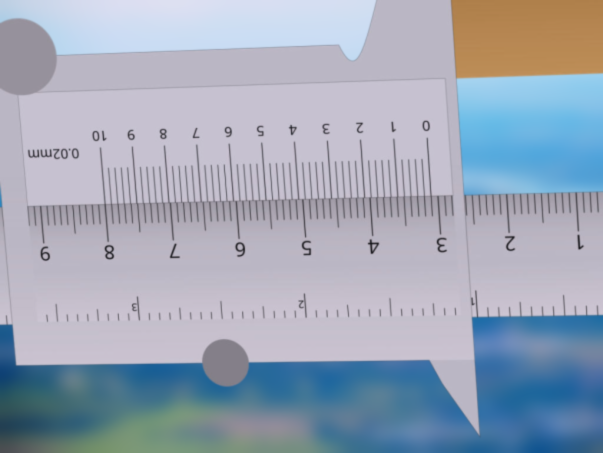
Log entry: 31.0 mm
